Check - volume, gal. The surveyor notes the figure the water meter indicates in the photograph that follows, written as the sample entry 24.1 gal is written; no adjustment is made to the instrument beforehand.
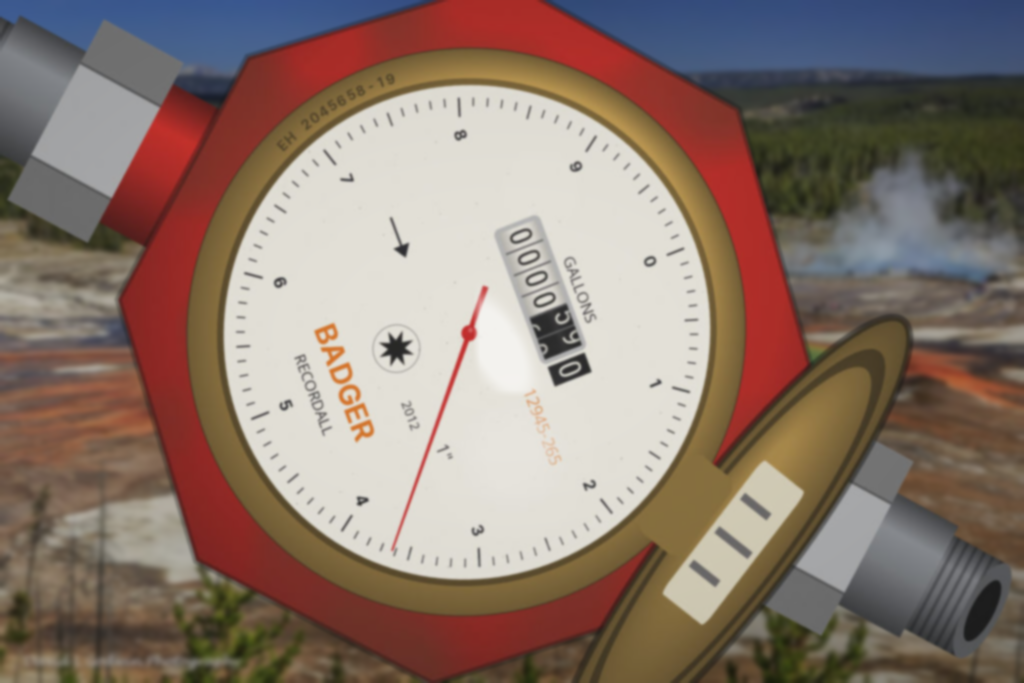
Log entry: 593.6 gal
